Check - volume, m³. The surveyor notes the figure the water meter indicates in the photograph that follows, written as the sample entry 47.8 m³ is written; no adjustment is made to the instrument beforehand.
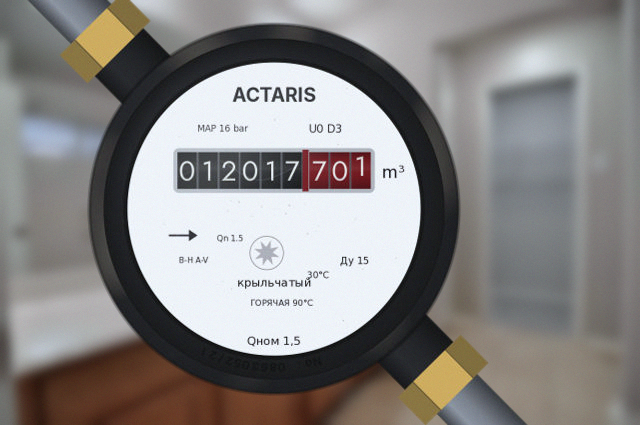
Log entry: 12017.701 m³
